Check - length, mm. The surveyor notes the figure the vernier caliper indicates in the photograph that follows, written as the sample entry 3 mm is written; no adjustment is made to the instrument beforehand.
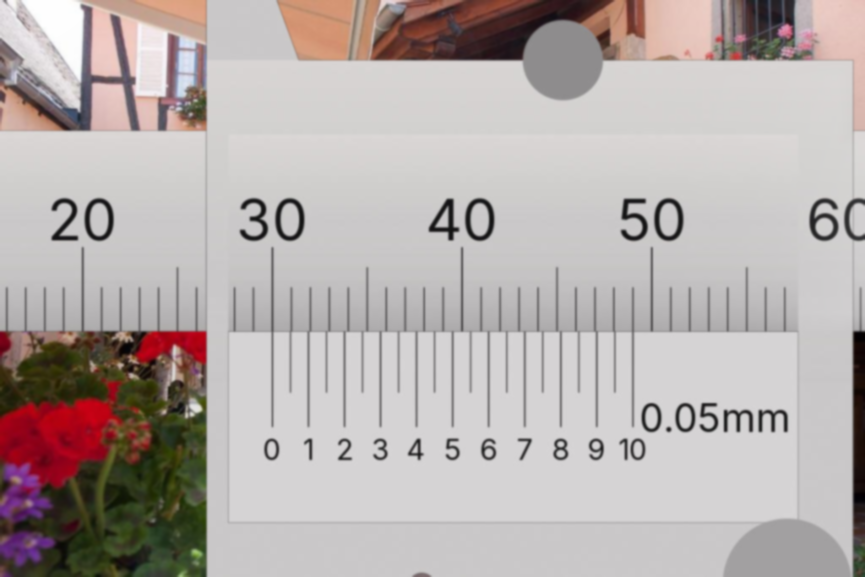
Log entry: 30.0 mm
